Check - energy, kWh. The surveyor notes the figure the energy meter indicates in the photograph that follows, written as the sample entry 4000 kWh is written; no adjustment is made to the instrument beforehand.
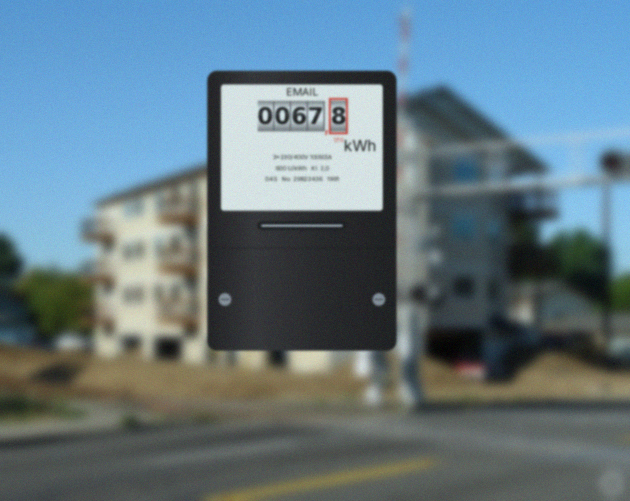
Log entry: 67.8 kWh
